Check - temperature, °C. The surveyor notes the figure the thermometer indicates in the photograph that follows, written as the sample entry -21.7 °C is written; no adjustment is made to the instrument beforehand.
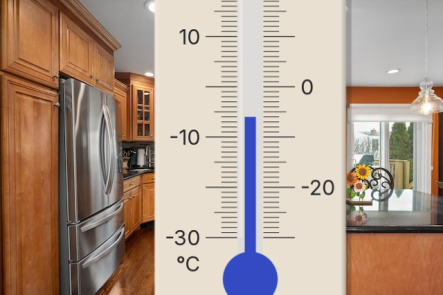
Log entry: -6 °C
